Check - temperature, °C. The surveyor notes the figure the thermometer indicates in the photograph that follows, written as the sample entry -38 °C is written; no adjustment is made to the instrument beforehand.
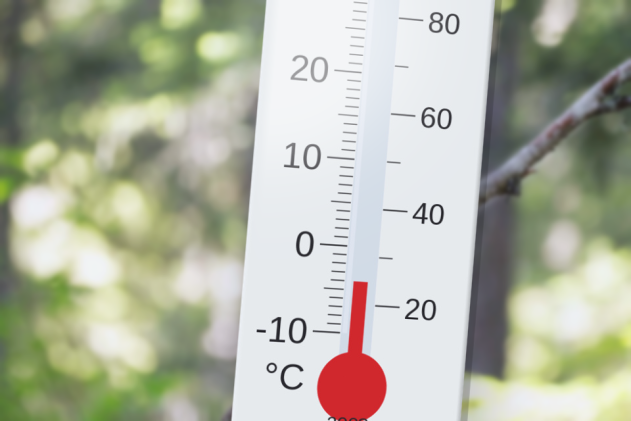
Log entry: -4 °C
